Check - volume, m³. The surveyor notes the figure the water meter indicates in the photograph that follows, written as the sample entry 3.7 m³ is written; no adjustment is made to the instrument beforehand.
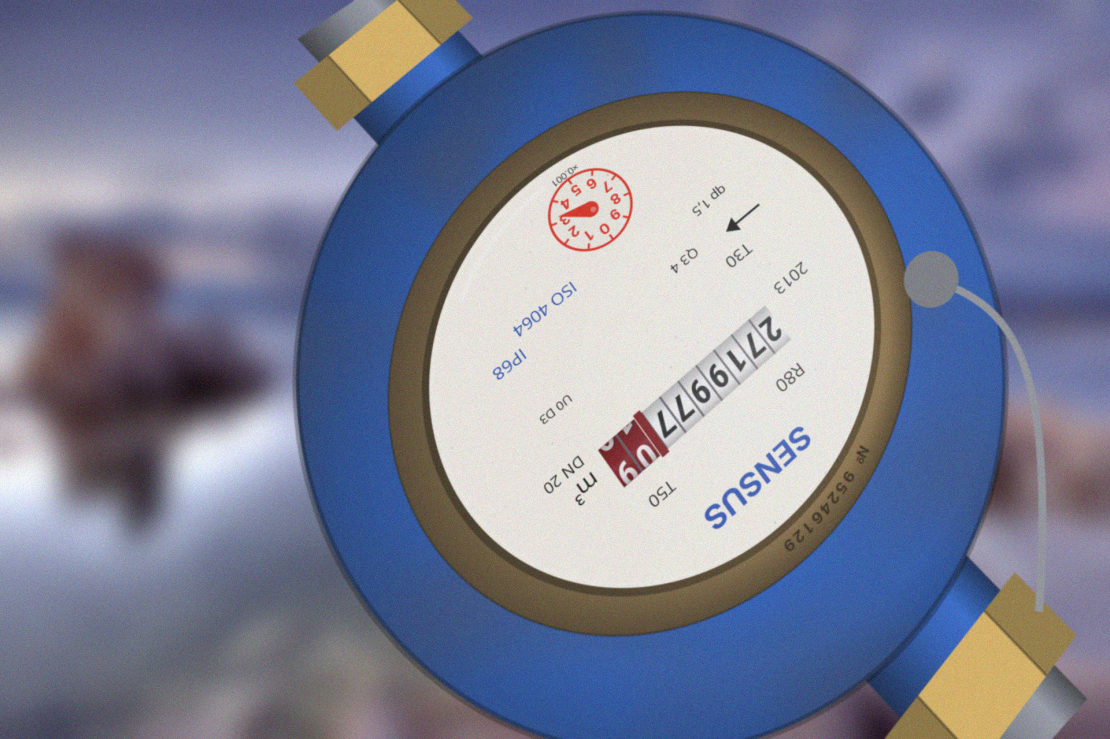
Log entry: 2719977.093 m³
